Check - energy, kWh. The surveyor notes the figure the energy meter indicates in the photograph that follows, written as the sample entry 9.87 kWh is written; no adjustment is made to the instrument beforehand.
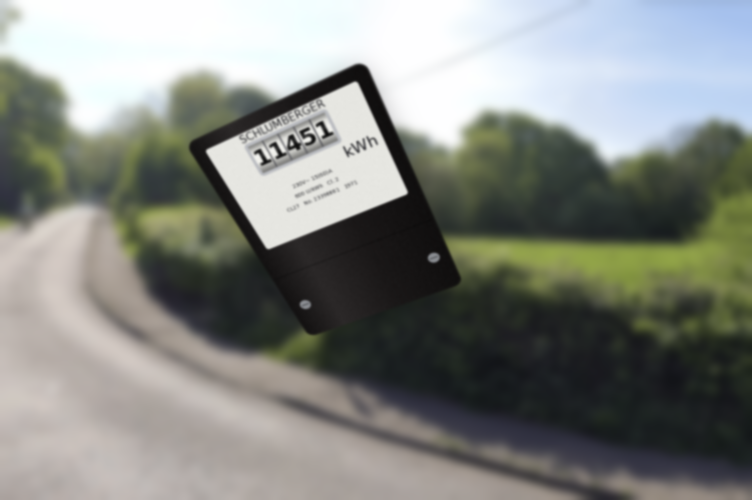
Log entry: 11451 kWh
